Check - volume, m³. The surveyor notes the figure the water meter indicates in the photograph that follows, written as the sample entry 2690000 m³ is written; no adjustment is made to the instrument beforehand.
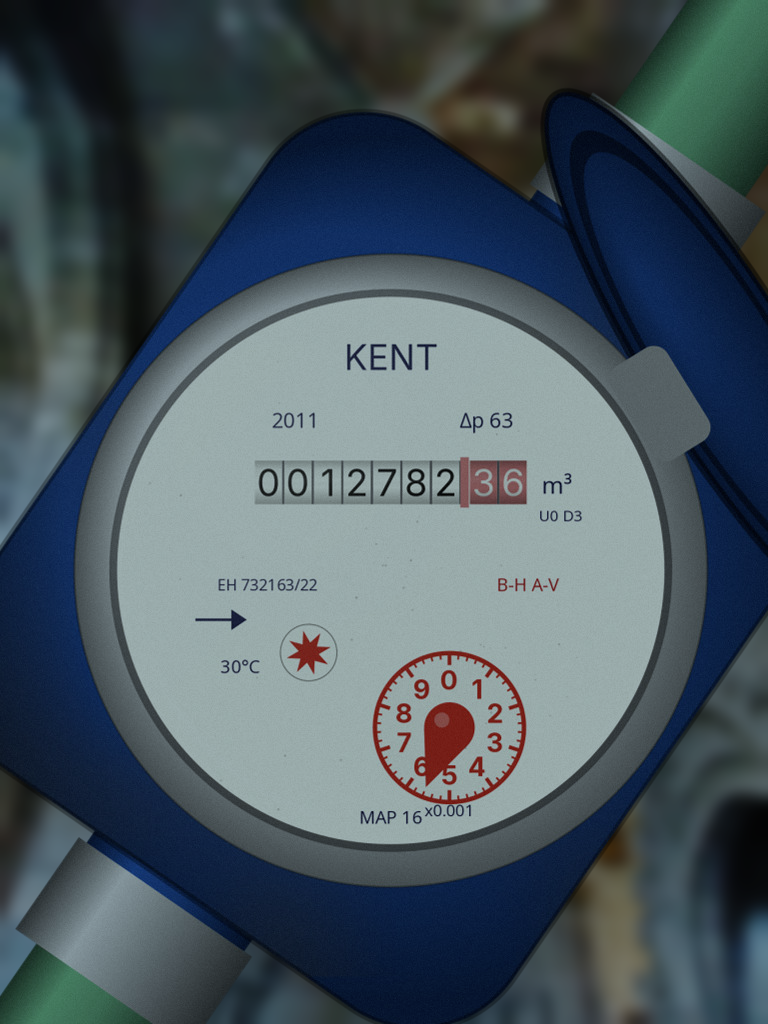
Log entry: 12782.365 m³
